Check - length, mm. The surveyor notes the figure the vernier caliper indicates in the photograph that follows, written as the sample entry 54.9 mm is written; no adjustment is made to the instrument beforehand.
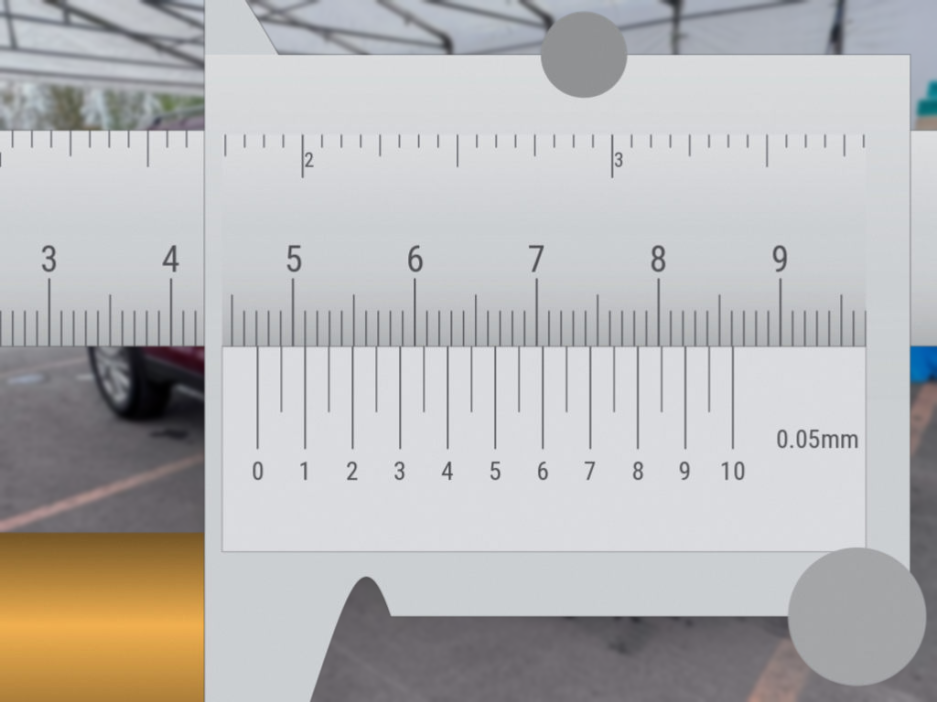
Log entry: 47.1 mm
